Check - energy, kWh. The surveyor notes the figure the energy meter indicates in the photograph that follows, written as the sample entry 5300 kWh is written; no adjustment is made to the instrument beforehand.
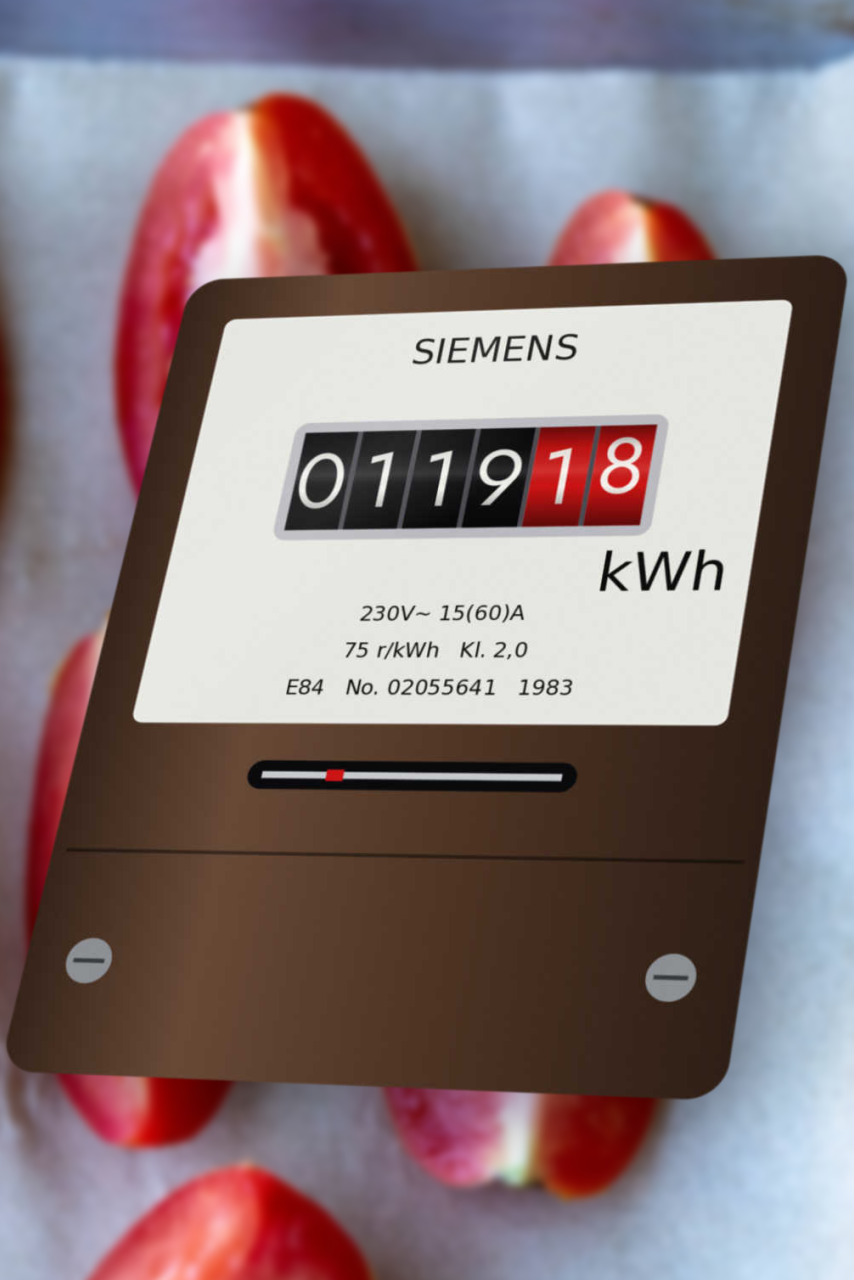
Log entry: 119.18 kWh
